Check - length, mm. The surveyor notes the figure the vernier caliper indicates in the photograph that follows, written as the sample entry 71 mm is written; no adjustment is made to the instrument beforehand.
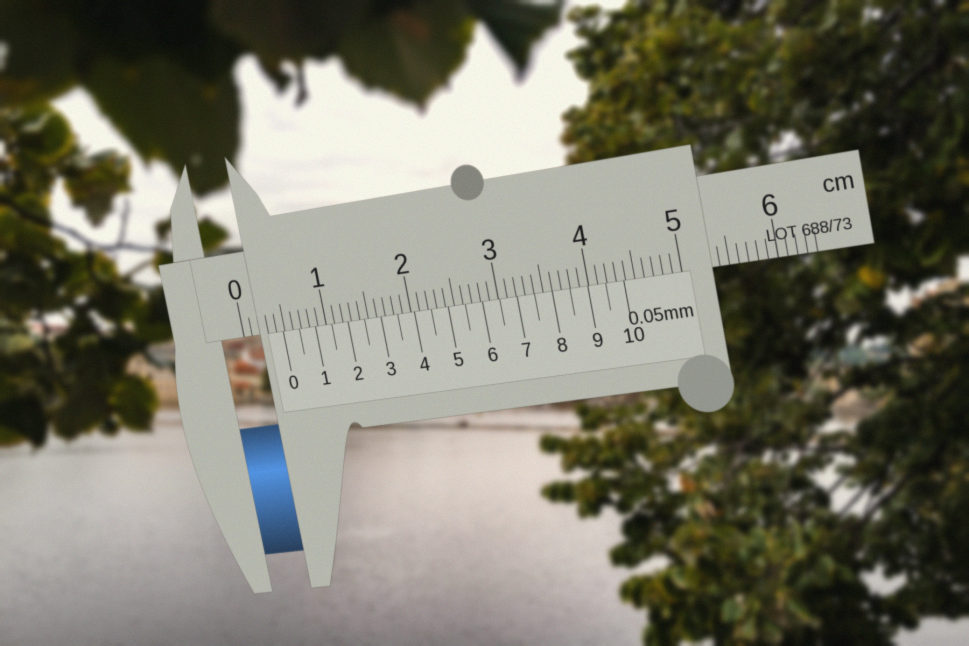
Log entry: 4.8 mm
